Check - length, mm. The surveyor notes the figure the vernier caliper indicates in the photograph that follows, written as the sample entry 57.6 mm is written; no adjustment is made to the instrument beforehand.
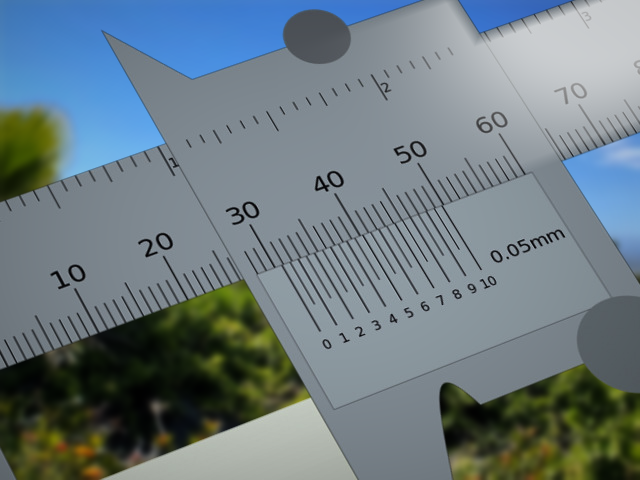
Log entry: 30.8 mm
